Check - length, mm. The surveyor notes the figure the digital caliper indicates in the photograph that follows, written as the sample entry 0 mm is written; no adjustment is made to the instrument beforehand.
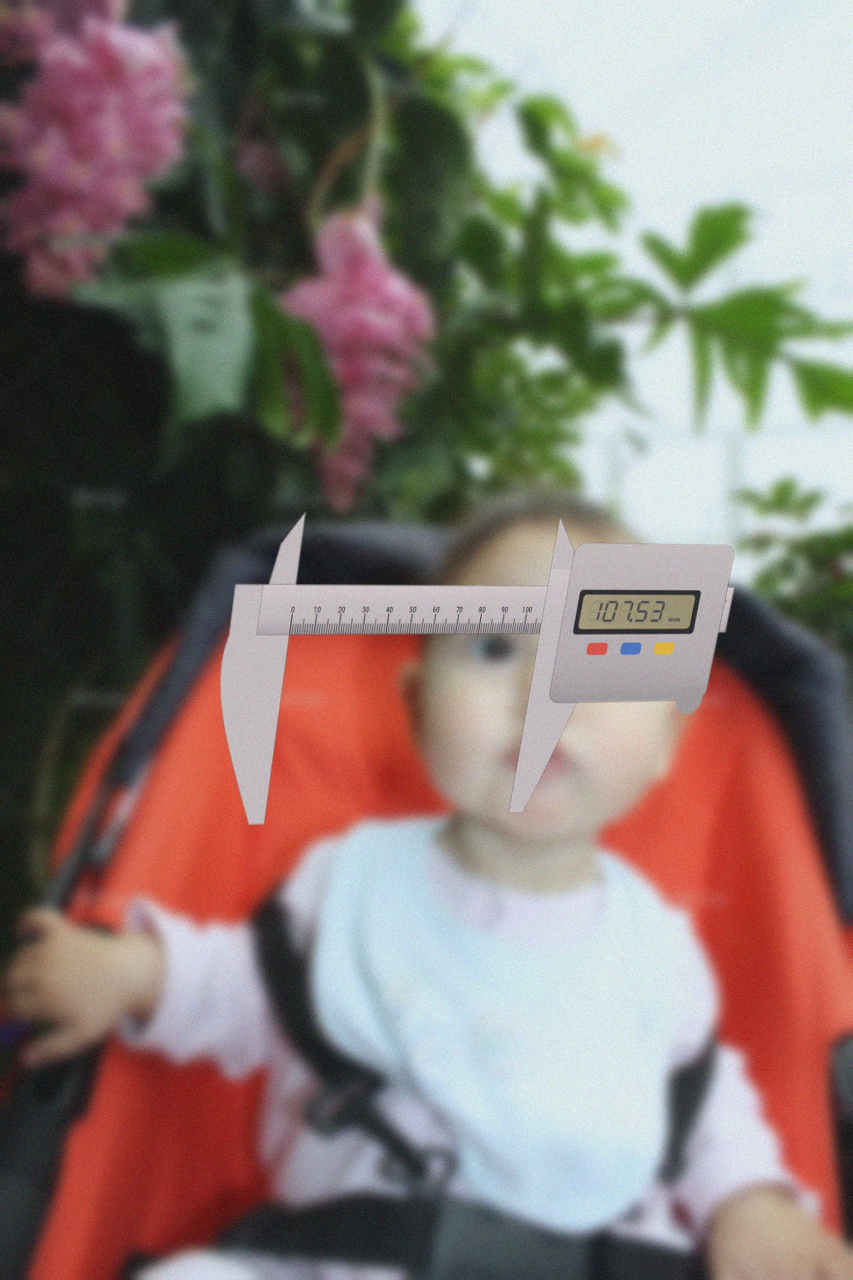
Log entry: 107.53 mm
